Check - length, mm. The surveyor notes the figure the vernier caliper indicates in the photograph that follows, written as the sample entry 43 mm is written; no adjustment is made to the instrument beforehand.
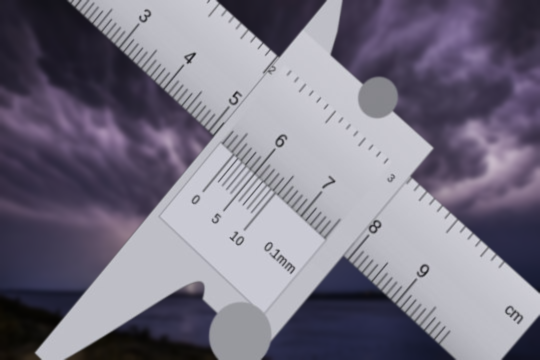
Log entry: 55.5 mm
